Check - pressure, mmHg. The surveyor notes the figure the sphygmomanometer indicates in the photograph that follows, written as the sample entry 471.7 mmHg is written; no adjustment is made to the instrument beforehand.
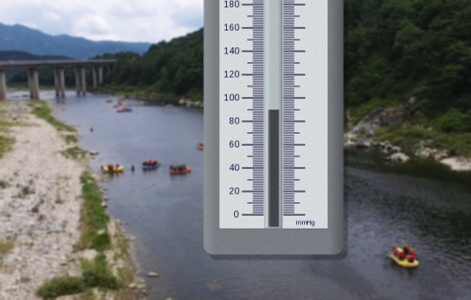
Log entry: 90 mmHg
